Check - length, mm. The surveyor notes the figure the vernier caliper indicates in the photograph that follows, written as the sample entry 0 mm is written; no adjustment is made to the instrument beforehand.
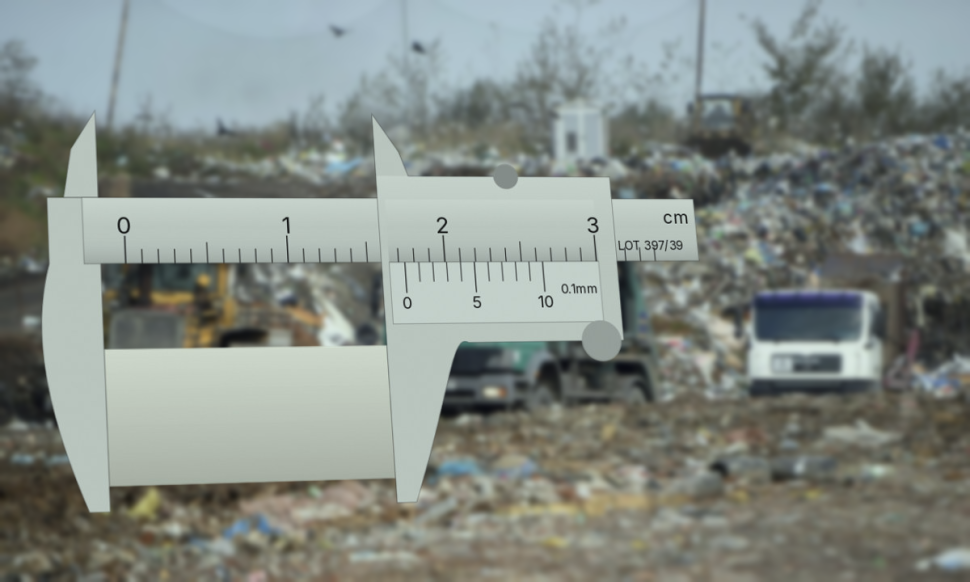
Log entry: 17.4 mm
